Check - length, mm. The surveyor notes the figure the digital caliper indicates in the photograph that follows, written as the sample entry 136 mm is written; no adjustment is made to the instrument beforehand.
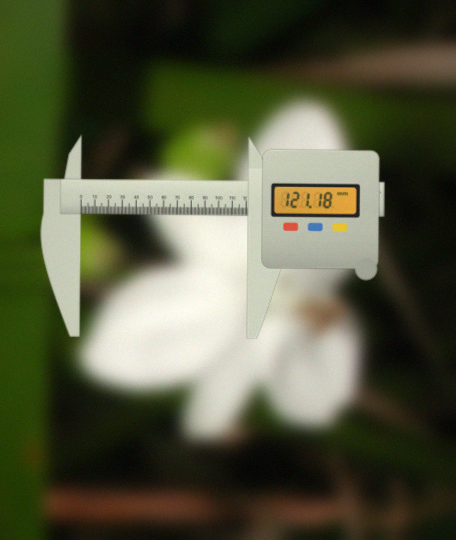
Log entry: 121.18 mm
